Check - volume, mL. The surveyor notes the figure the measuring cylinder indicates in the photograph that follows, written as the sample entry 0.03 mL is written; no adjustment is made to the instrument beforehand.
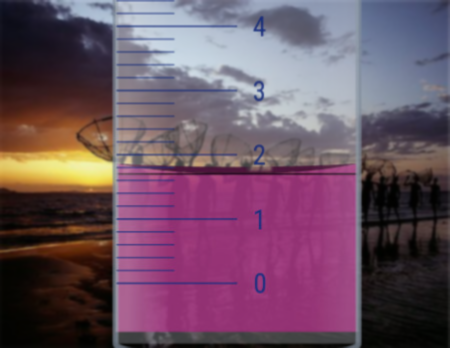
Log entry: 1.7 mL
